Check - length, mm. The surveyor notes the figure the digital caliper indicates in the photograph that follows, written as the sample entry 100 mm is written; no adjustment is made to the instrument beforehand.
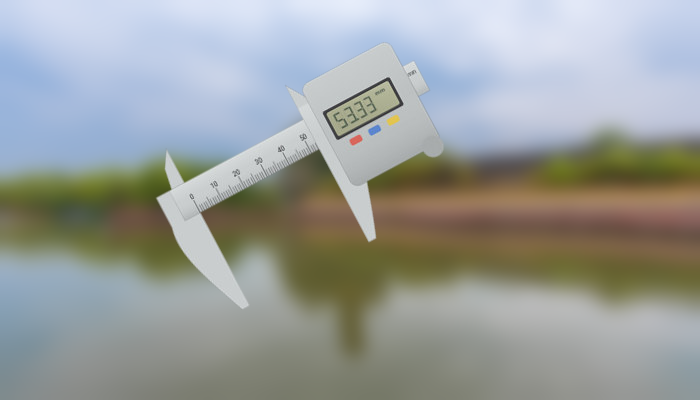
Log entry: 53.33 mm
